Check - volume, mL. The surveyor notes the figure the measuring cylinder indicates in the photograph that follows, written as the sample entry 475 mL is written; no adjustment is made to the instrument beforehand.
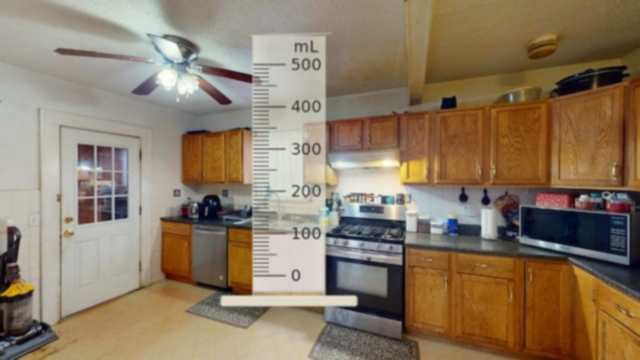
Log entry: 100 mL
